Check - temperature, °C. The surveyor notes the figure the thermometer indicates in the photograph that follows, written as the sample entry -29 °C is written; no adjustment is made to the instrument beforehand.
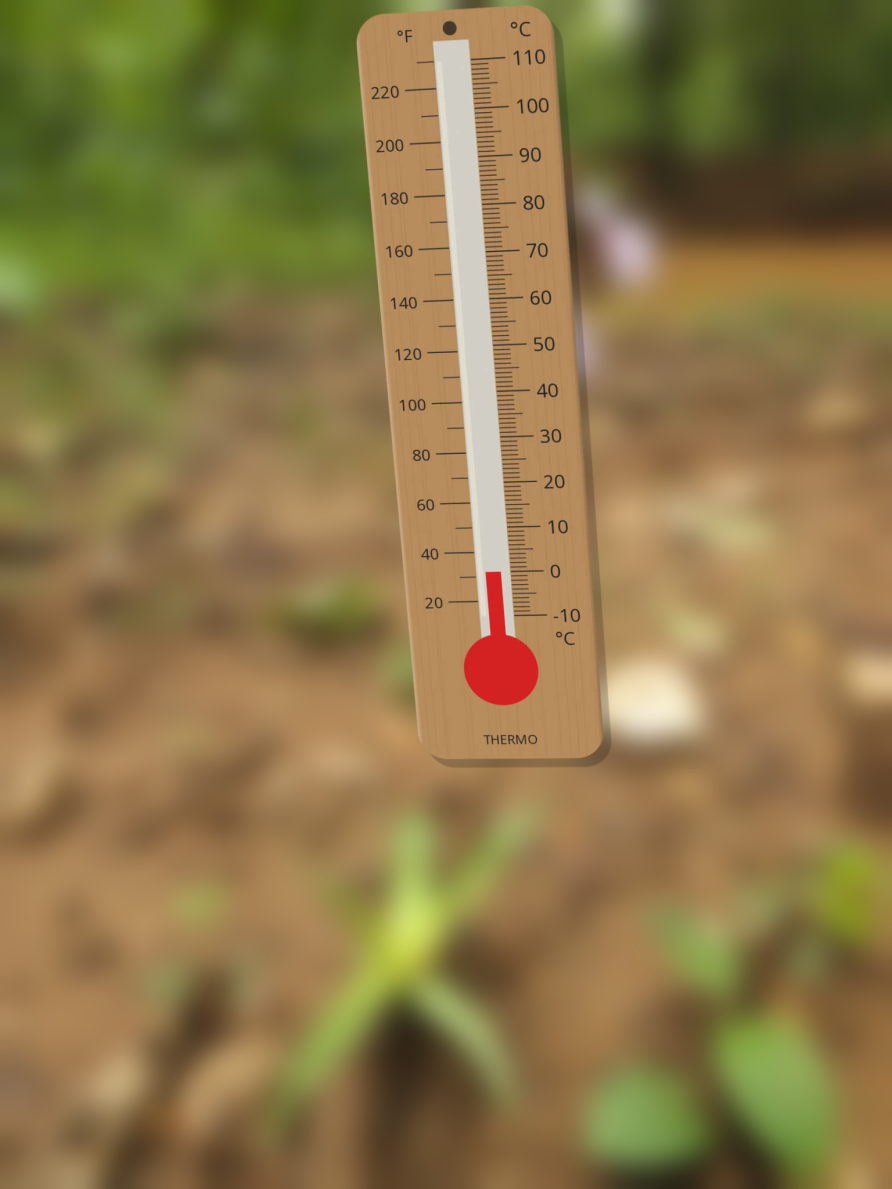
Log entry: 0 °C
